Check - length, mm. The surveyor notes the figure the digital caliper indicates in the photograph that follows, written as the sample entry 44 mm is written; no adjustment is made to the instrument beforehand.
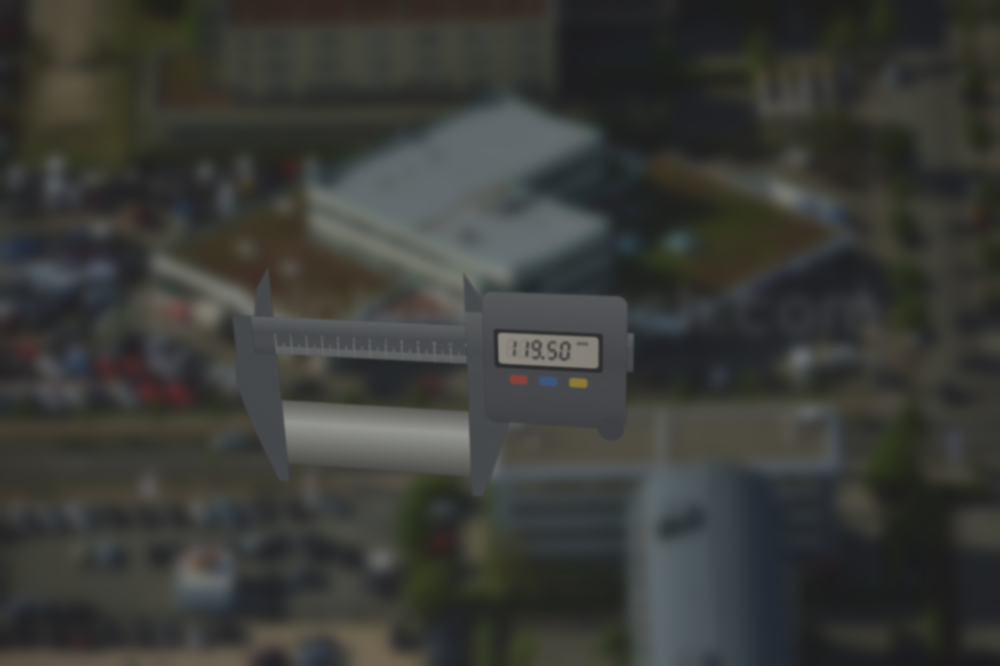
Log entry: 119.50 mm
